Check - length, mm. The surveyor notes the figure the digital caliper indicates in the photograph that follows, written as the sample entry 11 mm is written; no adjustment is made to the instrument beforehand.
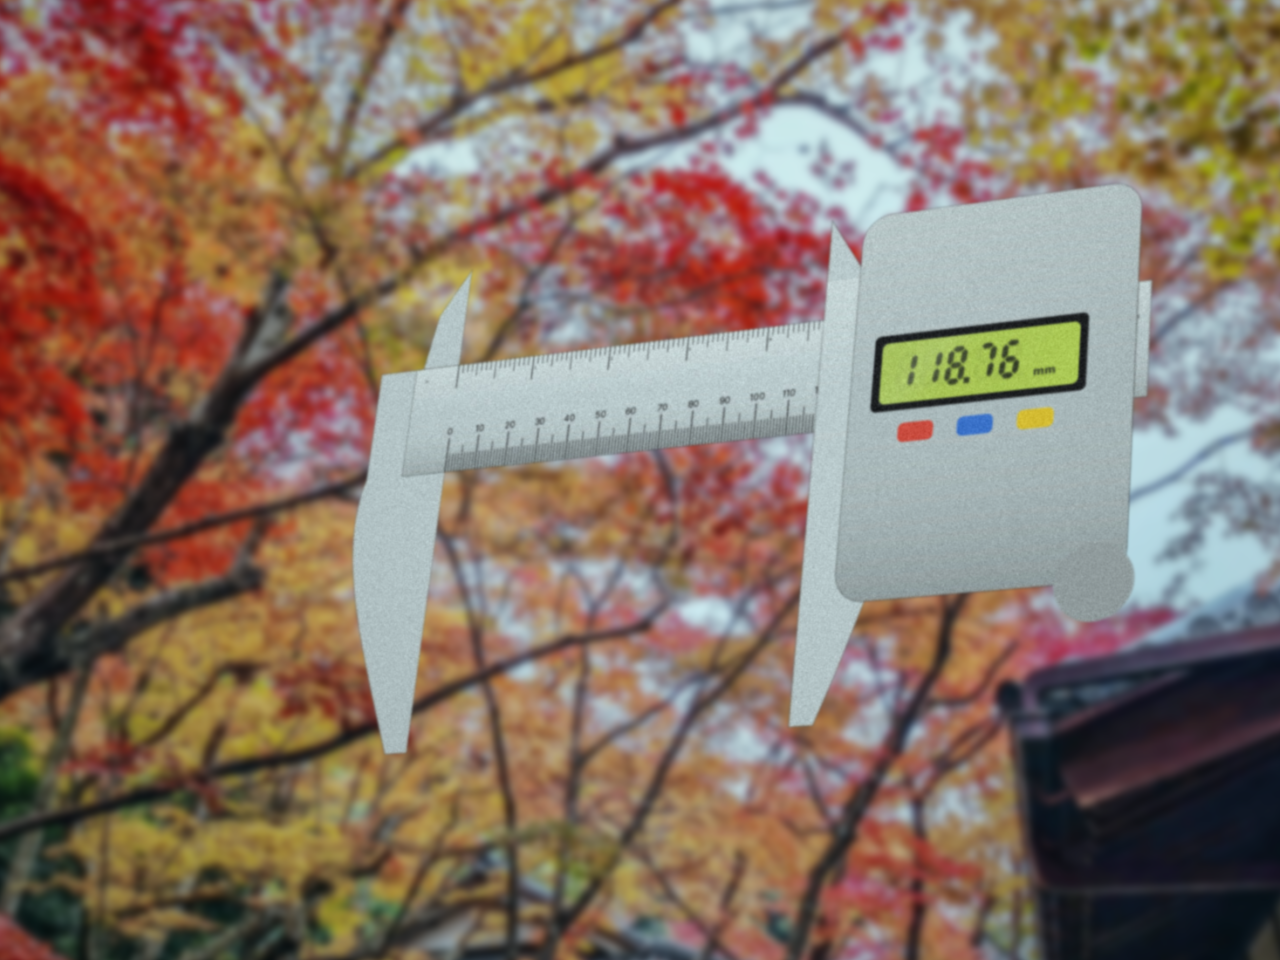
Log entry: 118.76 mm
